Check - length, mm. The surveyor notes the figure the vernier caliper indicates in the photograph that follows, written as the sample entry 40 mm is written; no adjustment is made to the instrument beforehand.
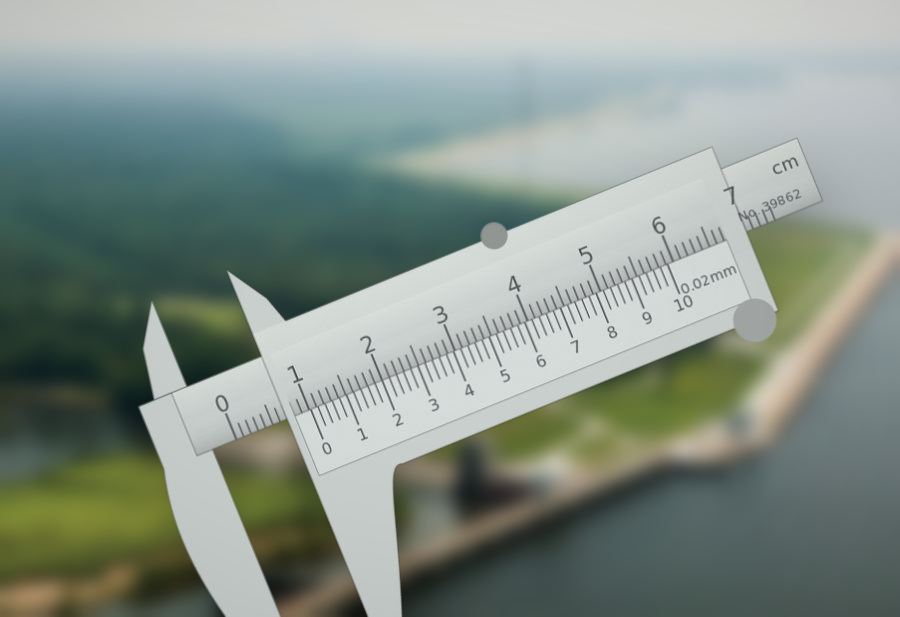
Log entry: 10.2 mm
